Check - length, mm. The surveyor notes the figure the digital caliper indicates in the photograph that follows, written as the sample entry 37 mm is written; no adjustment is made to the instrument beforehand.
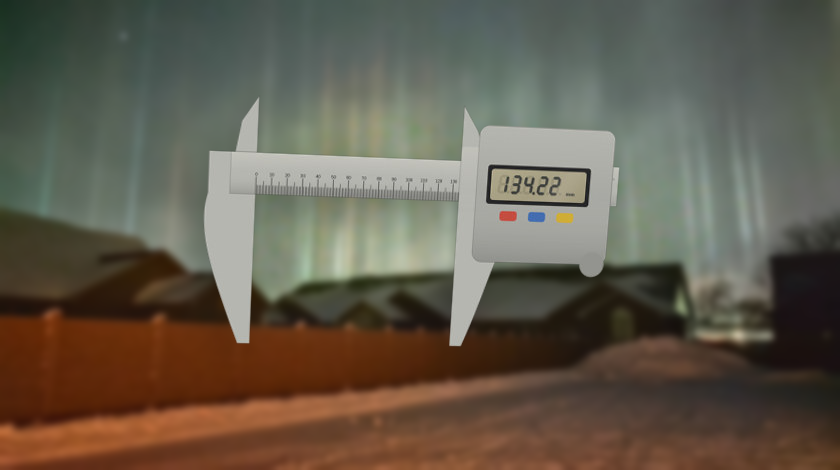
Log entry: 134.22 mm
